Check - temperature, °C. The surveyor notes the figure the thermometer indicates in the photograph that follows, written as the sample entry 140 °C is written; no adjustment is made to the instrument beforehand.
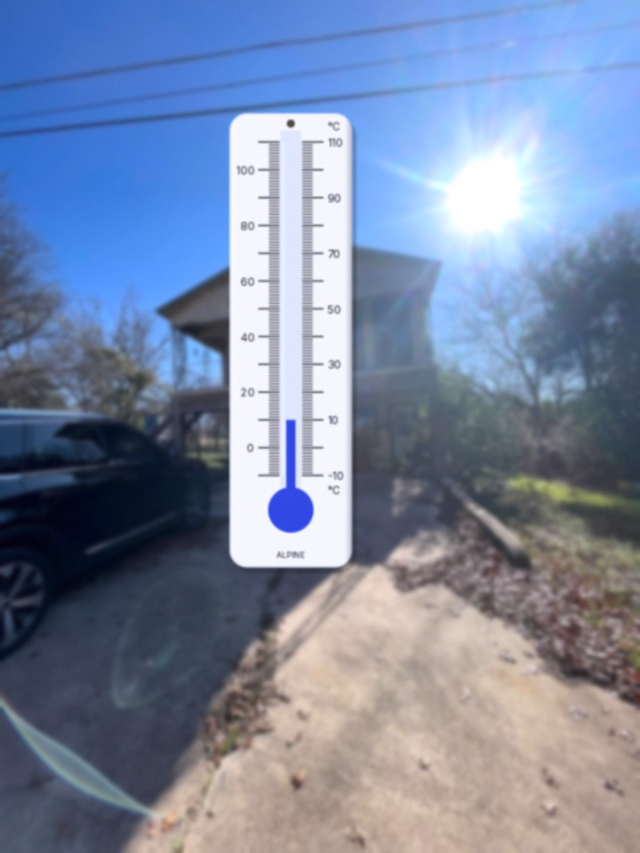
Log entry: 10 °C
